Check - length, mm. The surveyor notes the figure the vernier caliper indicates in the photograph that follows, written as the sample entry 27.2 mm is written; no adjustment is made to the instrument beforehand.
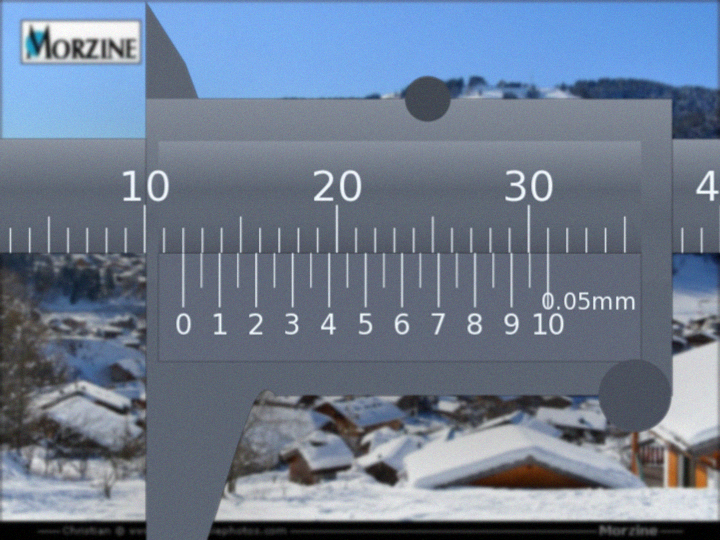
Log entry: 12.0 mm
